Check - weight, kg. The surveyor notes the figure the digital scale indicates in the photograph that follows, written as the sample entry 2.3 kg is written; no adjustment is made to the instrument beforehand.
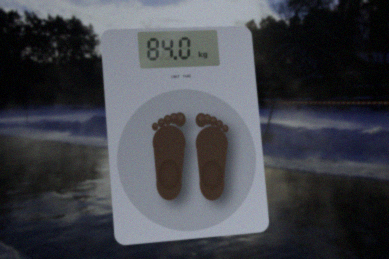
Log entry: 84.0 kg
